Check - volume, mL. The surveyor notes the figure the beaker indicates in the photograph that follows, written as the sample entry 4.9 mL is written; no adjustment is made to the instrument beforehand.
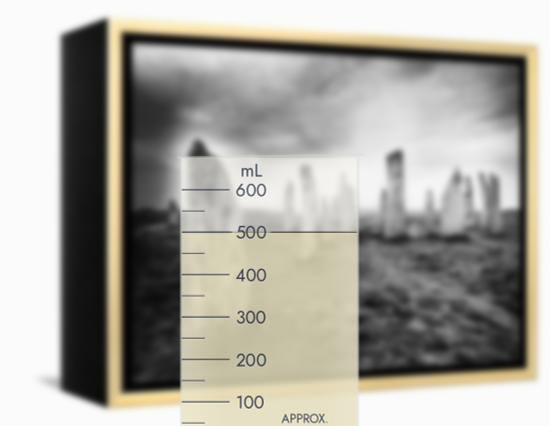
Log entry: 500 mL
